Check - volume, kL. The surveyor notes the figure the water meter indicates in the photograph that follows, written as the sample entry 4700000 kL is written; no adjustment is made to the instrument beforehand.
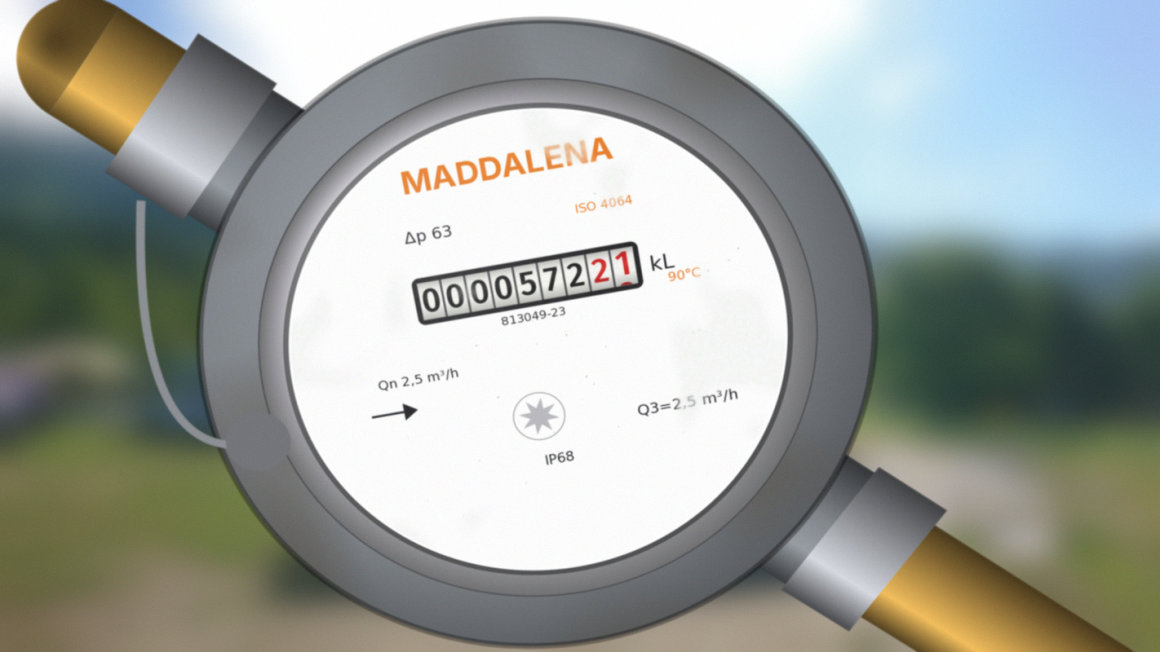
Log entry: 572.21 kL
